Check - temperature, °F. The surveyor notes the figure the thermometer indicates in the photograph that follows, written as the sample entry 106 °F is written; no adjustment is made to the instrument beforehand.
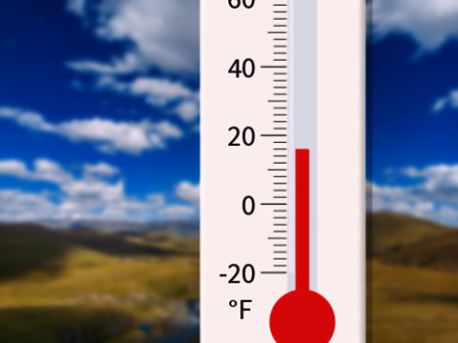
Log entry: 16 °F
